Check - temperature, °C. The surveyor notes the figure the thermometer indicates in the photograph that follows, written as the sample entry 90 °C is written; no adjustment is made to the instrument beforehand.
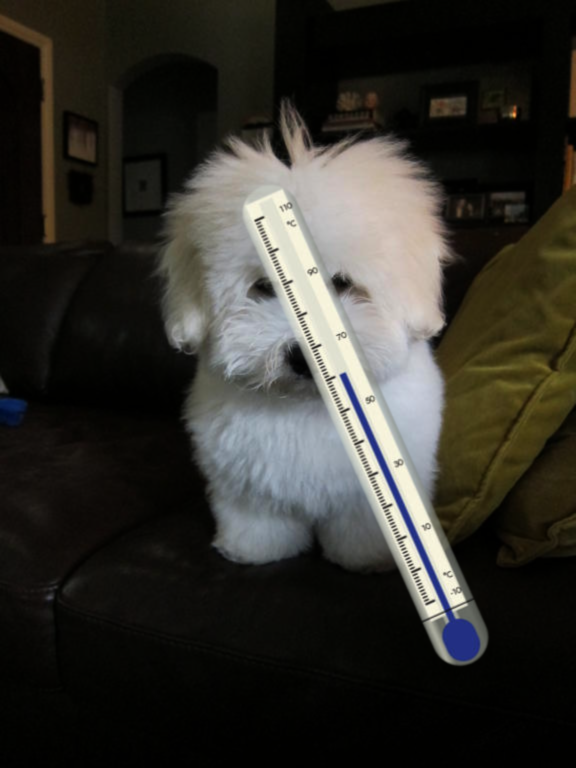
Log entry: 60 °C
